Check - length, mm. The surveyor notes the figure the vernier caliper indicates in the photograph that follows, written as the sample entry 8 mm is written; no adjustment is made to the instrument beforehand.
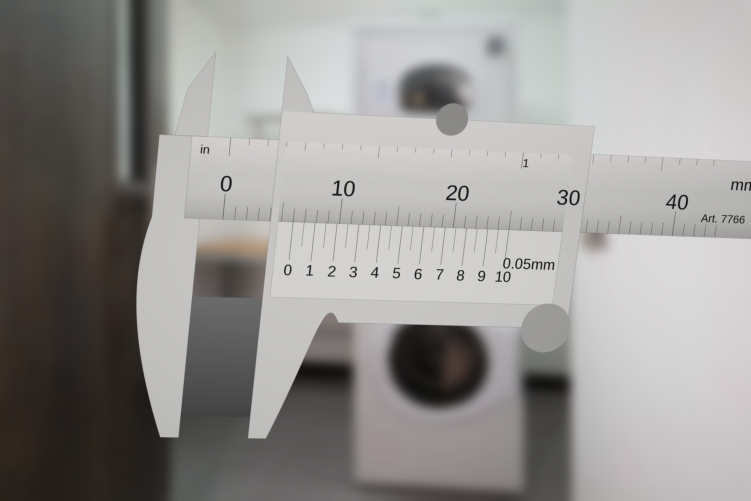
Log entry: 6.0 mm
